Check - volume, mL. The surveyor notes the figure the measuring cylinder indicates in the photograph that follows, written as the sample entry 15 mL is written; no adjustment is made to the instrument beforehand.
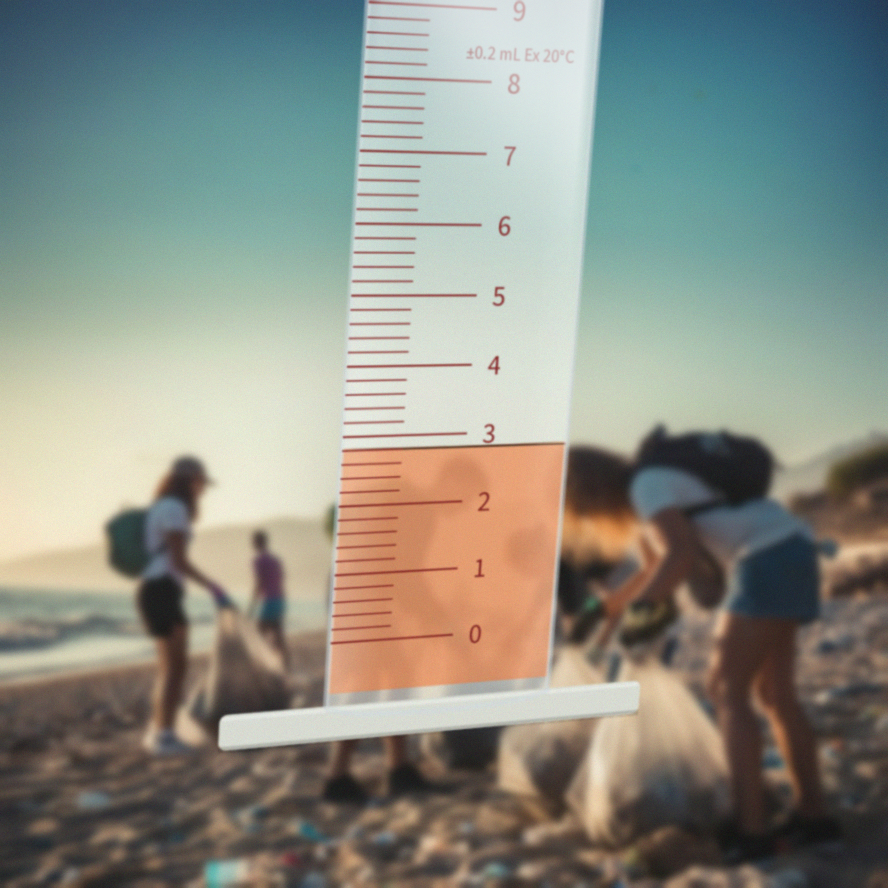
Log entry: 2.8 mL
